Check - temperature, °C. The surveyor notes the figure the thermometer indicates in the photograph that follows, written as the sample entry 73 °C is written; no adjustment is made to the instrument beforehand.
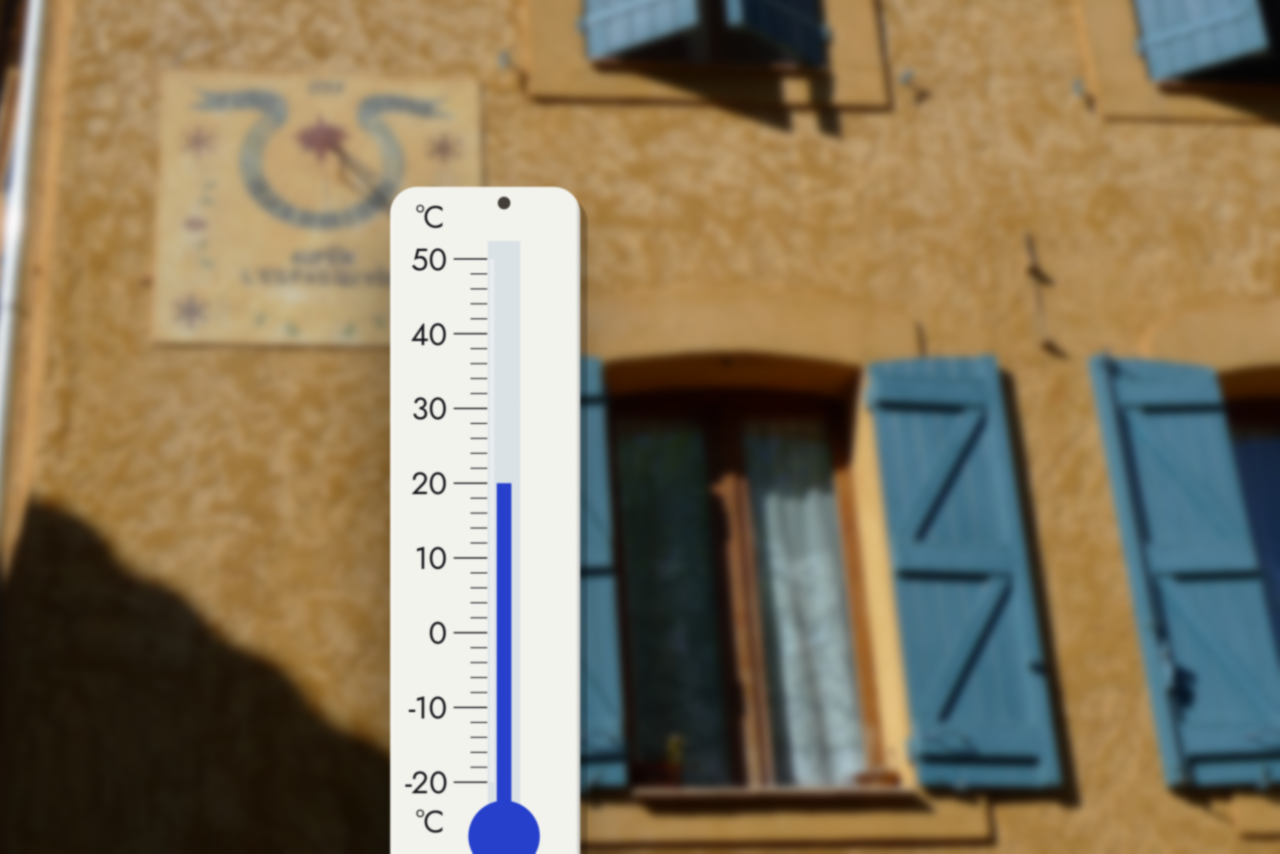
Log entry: 20 °C
